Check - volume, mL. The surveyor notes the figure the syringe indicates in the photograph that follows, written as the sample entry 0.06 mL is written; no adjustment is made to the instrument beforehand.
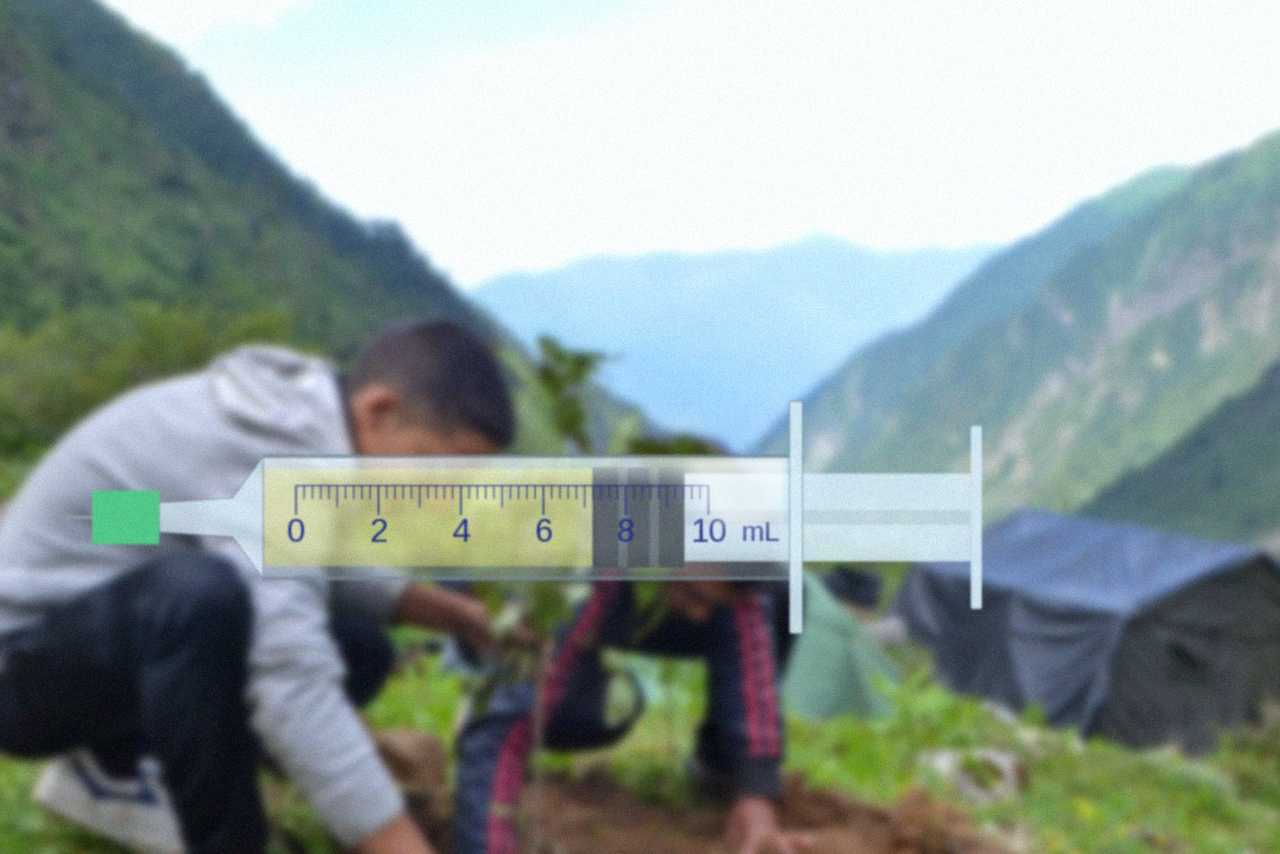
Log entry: 7.2 mL
